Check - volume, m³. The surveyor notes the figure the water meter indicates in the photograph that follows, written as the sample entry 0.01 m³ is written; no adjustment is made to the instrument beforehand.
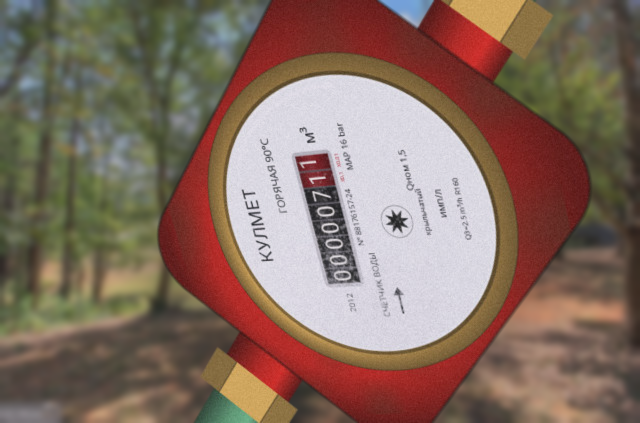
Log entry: 7.11 m³
